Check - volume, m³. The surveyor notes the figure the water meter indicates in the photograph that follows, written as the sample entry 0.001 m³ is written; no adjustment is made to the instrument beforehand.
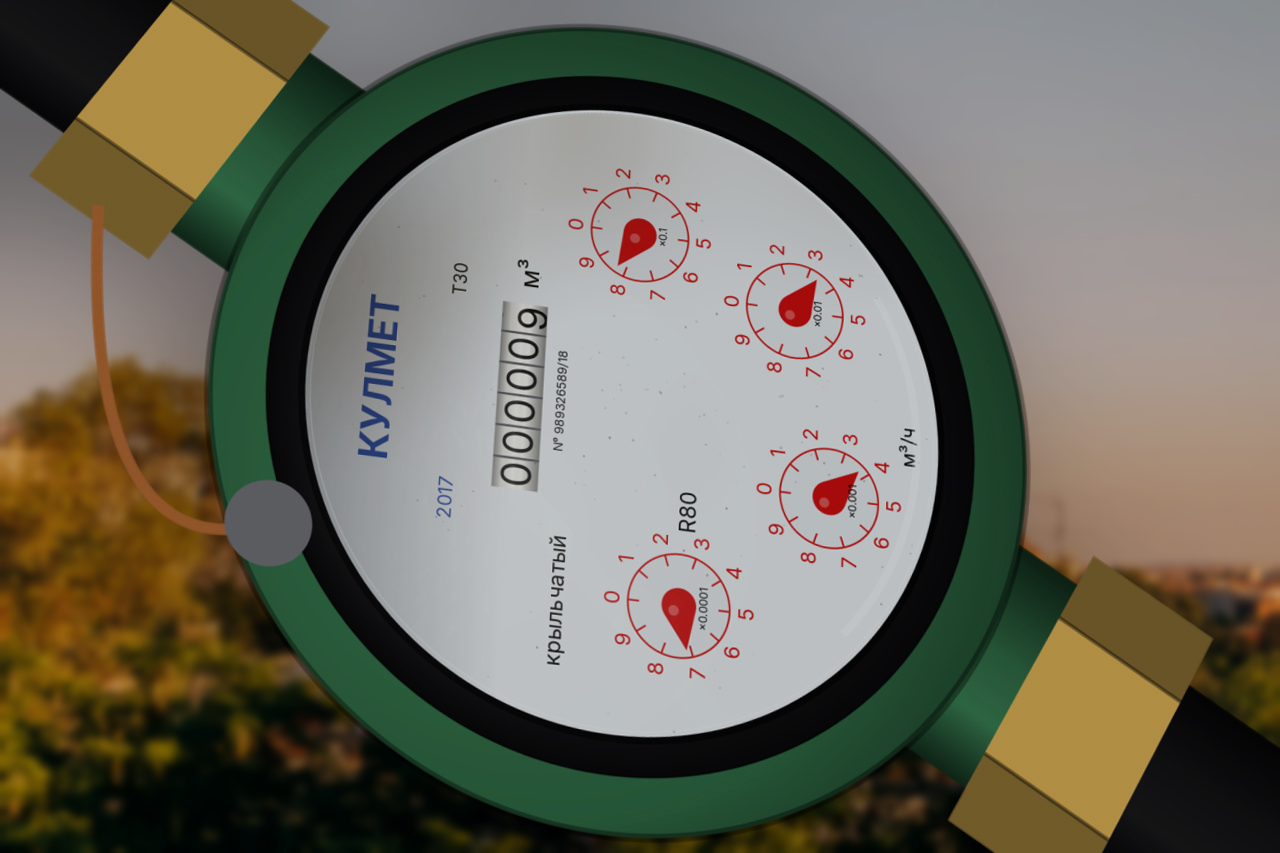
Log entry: 8.8337 m³
